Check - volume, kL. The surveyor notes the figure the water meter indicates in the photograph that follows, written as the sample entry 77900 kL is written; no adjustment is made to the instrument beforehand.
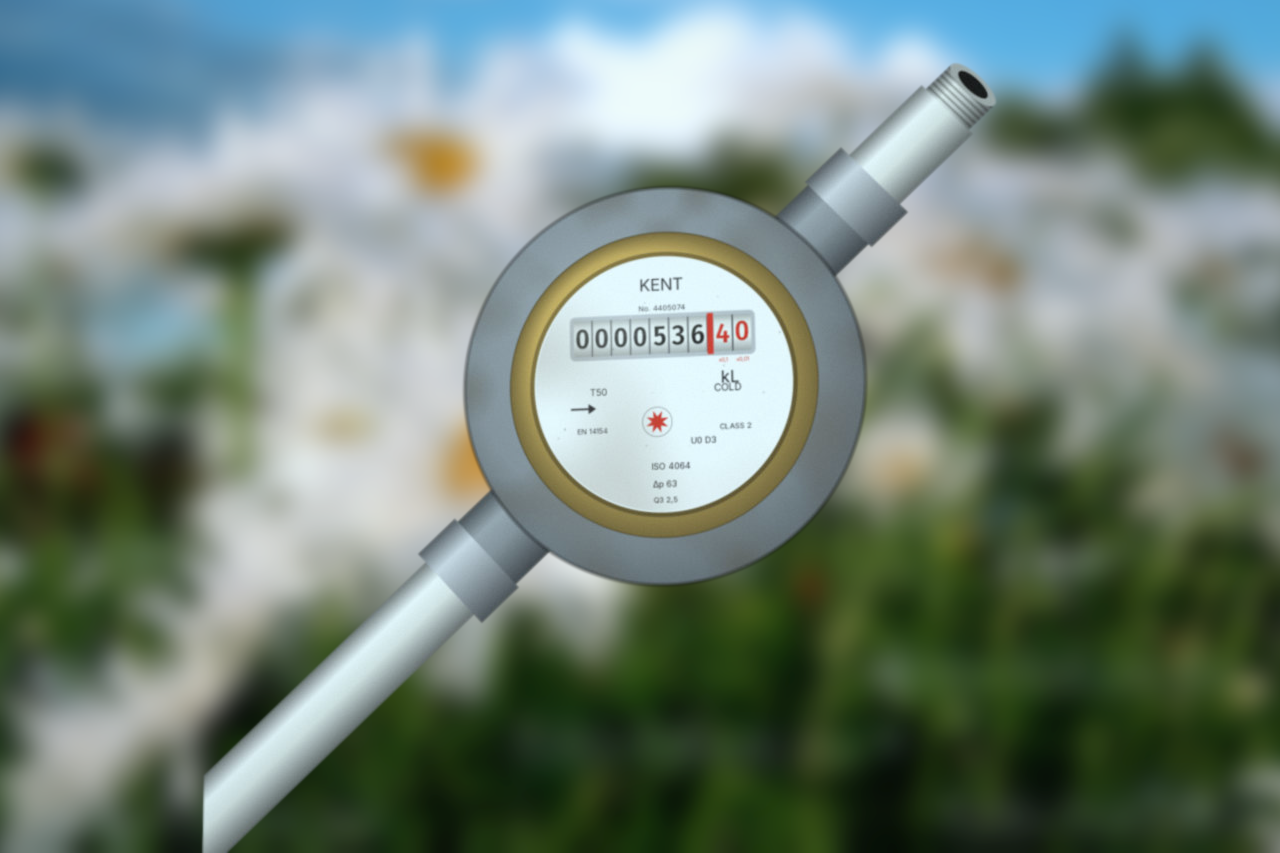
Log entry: 536.40 kL
